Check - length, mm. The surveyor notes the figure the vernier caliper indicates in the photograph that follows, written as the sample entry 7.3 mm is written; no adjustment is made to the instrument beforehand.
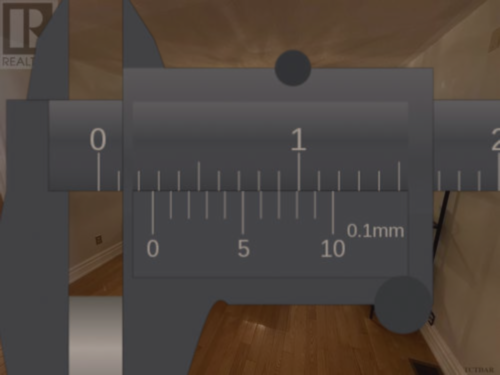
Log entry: 2.7 mm
